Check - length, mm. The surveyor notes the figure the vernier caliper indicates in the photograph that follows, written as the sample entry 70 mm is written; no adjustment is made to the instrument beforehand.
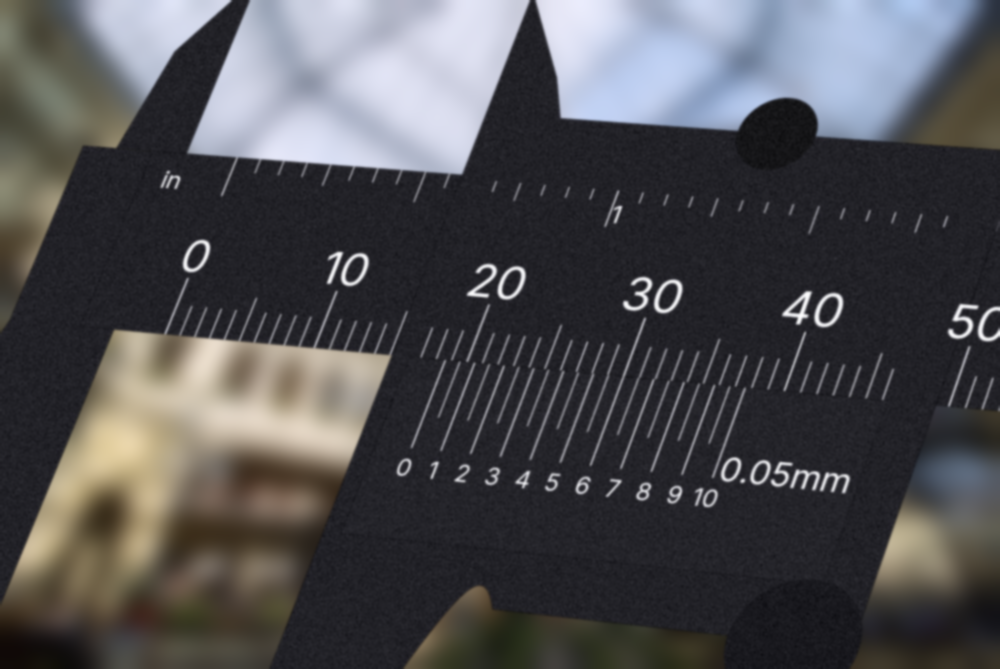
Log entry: 18.6 mm
